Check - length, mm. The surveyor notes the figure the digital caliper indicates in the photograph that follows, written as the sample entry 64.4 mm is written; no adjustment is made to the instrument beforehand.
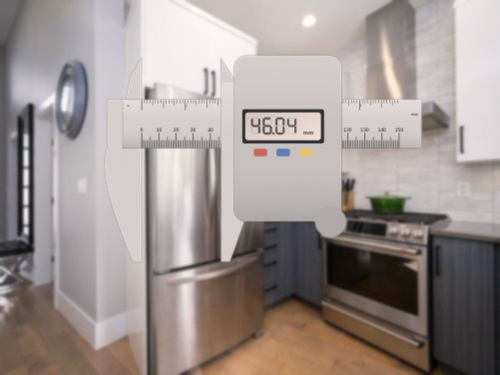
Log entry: 46.04 mm
